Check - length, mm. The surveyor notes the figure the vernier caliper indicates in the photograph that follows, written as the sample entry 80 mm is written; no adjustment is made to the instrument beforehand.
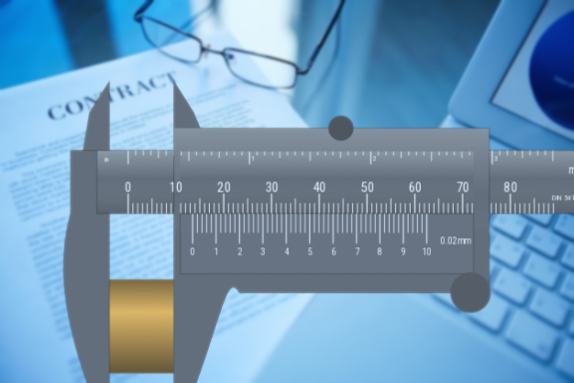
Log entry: 13.5 mm
